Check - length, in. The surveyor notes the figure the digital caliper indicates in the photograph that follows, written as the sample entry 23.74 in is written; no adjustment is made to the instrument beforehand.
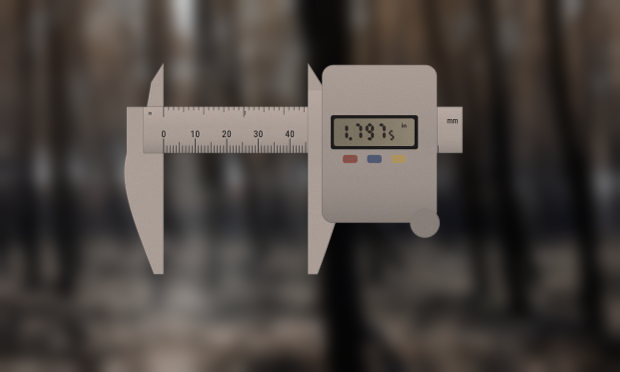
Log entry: 1.7975 in
